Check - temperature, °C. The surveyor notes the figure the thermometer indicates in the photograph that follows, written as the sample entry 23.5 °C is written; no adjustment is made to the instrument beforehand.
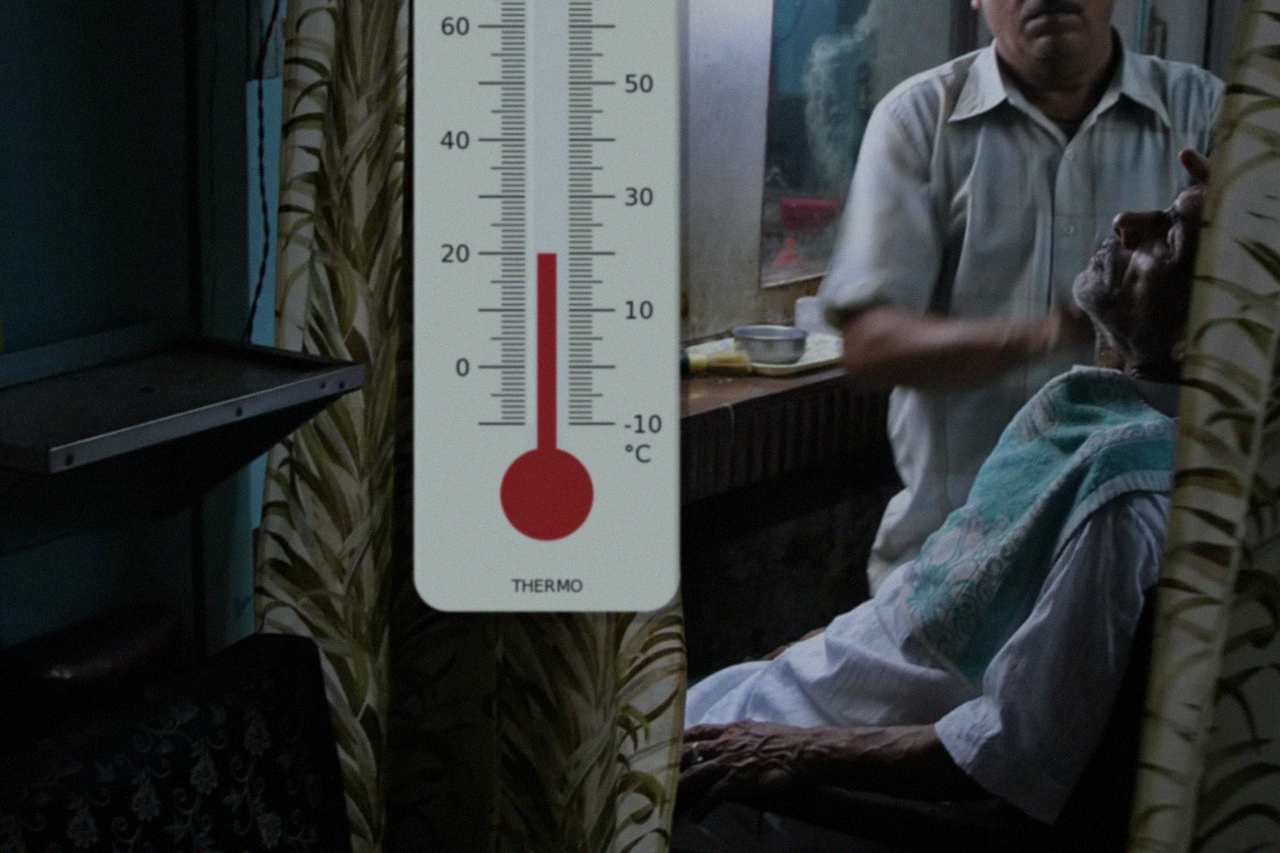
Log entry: 20 °C
